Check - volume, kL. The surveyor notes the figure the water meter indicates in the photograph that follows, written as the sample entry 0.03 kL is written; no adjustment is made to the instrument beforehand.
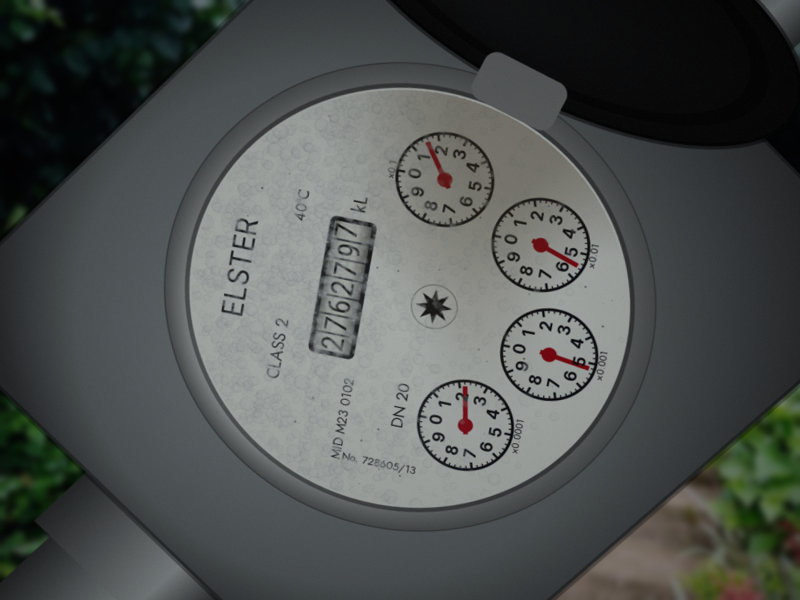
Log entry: 2762797.1552 kL
